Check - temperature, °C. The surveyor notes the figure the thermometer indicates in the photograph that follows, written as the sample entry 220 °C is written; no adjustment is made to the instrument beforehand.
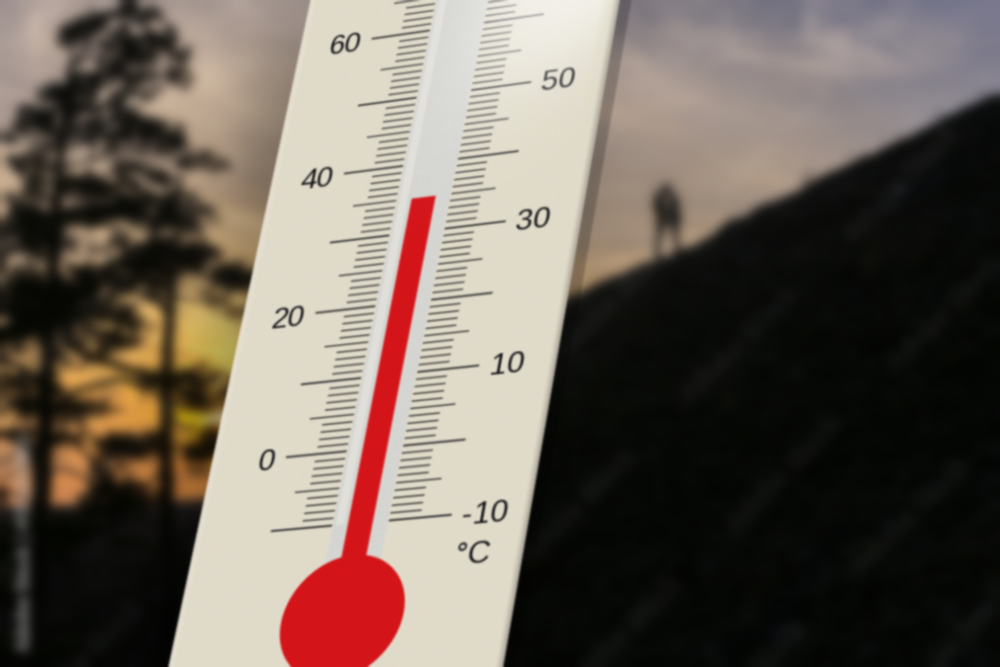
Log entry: 35 °C
